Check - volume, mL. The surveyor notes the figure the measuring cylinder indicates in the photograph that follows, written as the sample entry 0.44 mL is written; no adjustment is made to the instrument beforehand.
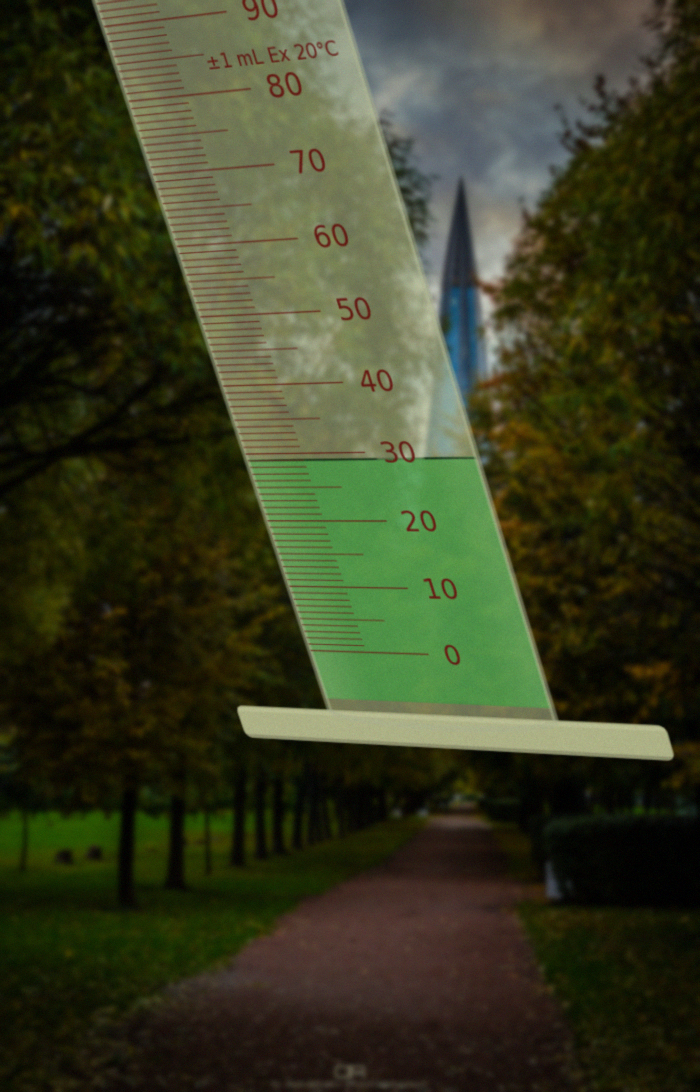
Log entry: 29 mL
